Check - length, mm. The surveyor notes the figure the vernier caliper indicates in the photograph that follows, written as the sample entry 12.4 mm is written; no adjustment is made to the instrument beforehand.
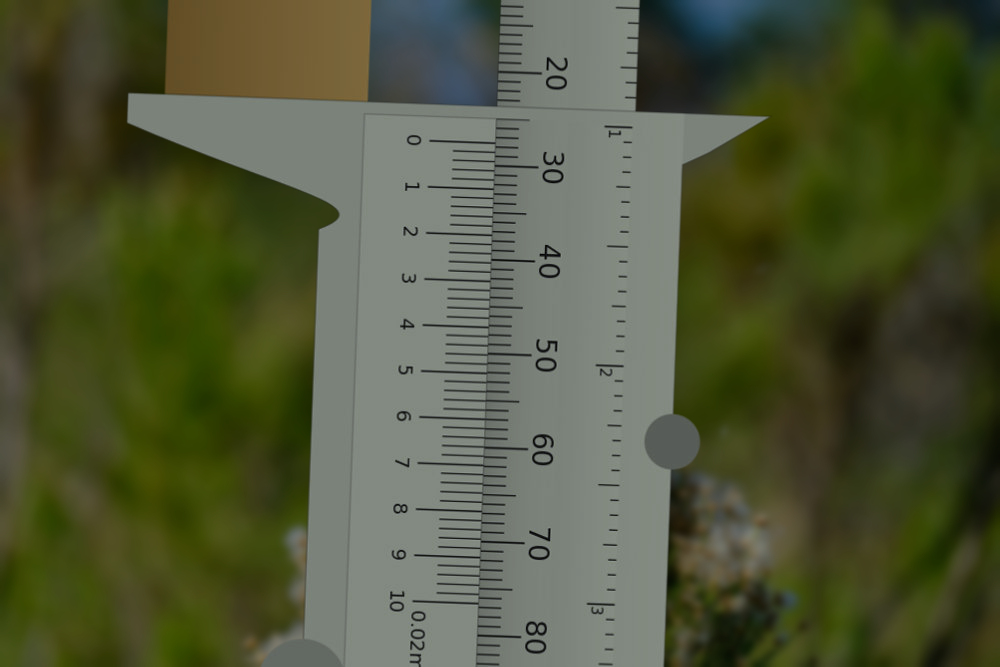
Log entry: 27.6 mm
